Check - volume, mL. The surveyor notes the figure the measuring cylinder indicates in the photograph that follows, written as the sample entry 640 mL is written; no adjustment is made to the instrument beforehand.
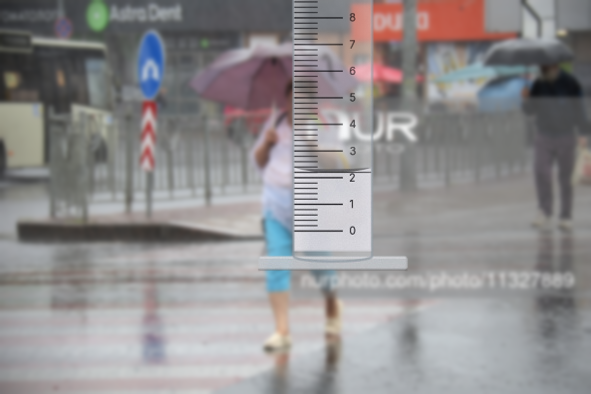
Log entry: 2.2 mL
